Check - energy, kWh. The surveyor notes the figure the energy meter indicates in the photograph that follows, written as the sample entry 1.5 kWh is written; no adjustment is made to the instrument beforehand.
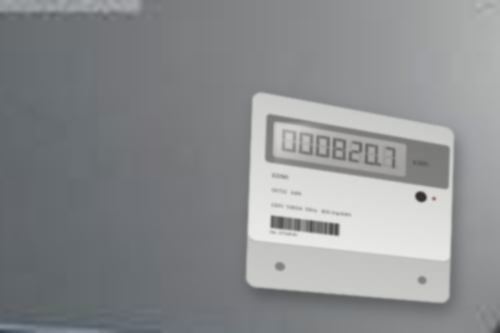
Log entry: 820.7 kWh
